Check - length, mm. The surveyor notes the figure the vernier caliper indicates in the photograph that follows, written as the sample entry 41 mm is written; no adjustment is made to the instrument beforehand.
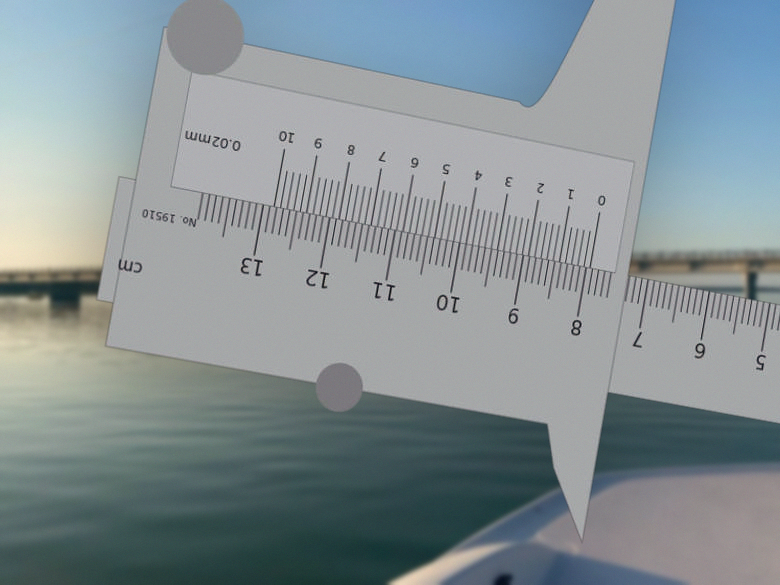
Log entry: 79.4 mm
